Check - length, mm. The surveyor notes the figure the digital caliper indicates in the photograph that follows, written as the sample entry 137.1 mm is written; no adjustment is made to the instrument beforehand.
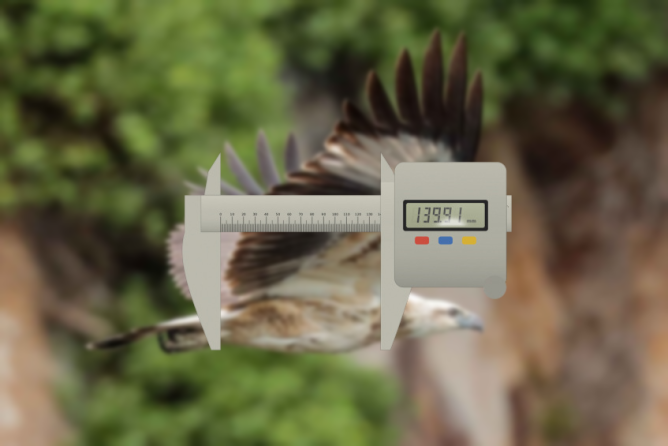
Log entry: 139.91 mm
